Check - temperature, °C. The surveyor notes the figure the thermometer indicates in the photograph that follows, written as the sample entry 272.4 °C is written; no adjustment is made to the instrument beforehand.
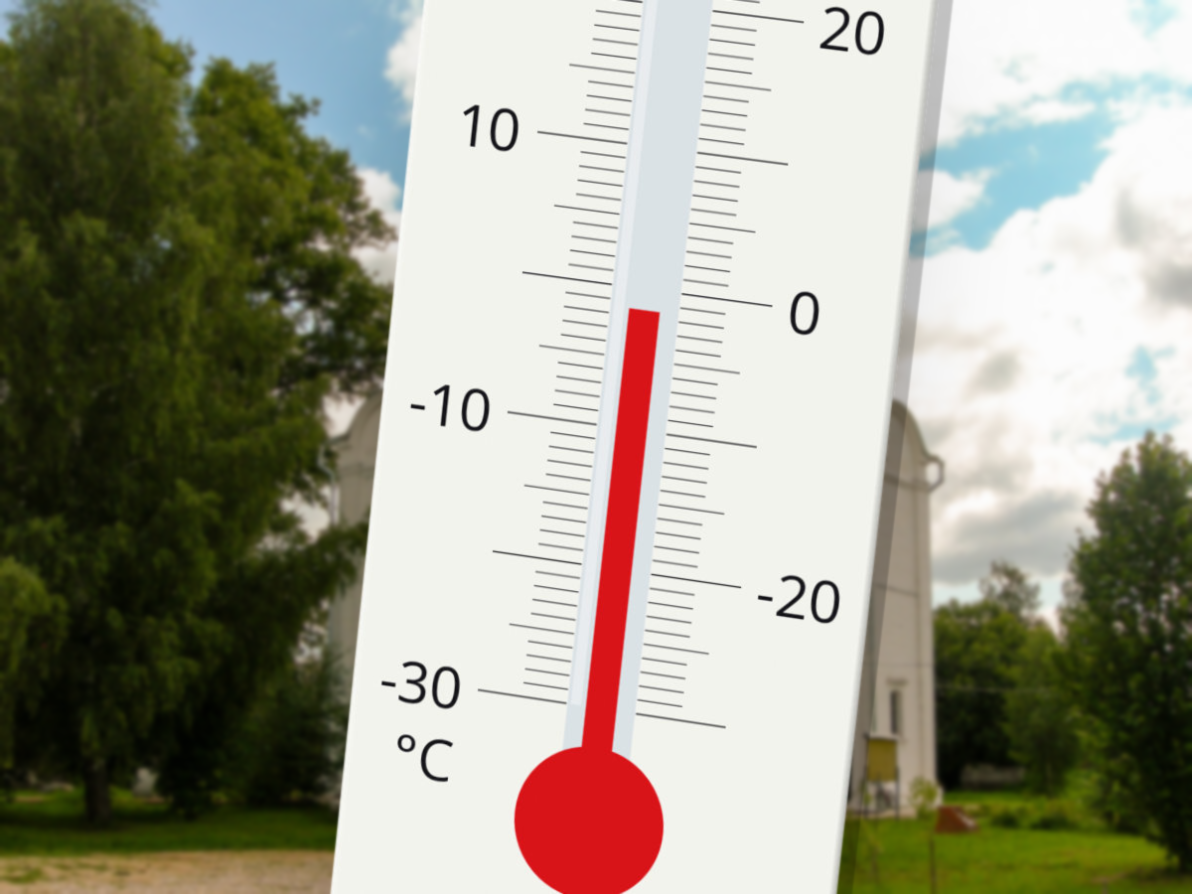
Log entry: -1.5 °C
